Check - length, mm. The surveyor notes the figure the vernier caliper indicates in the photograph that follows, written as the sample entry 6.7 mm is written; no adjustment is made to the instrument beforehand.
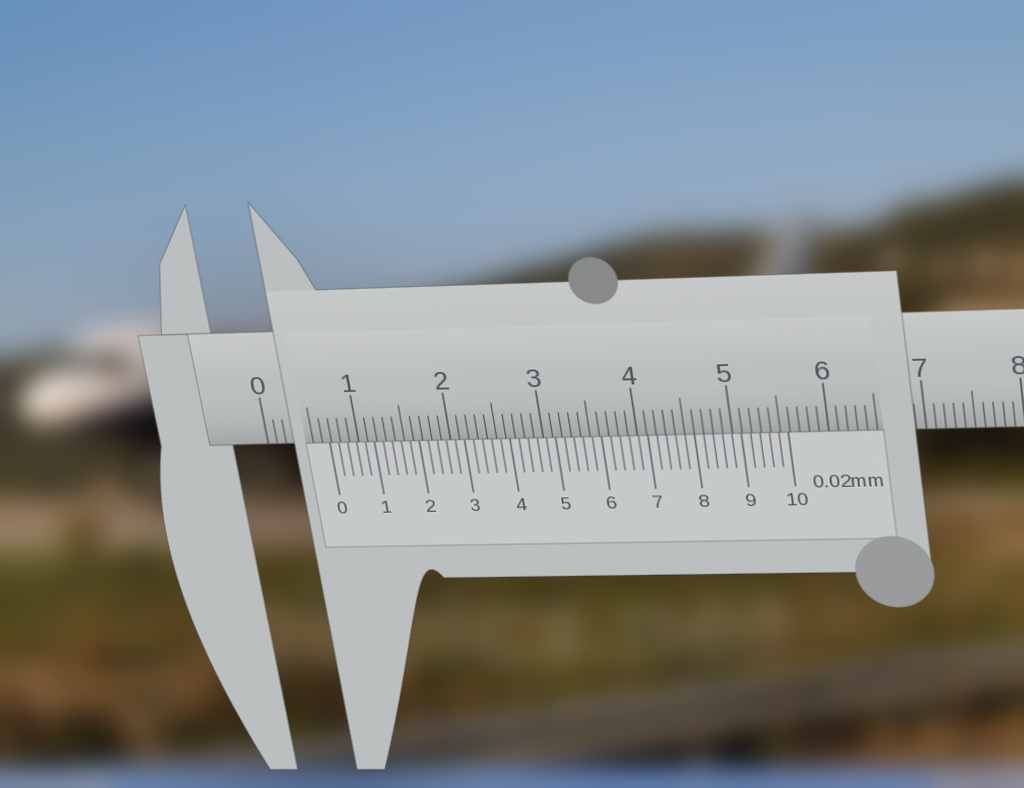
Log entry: 6.8 mm
